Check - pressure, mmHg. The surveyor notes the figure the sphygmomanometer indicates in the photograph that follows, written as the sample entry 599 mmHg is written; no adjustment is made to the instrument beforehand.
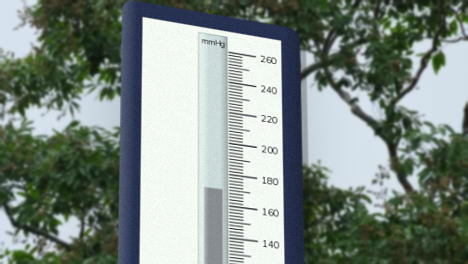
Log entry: 170 mmHg
